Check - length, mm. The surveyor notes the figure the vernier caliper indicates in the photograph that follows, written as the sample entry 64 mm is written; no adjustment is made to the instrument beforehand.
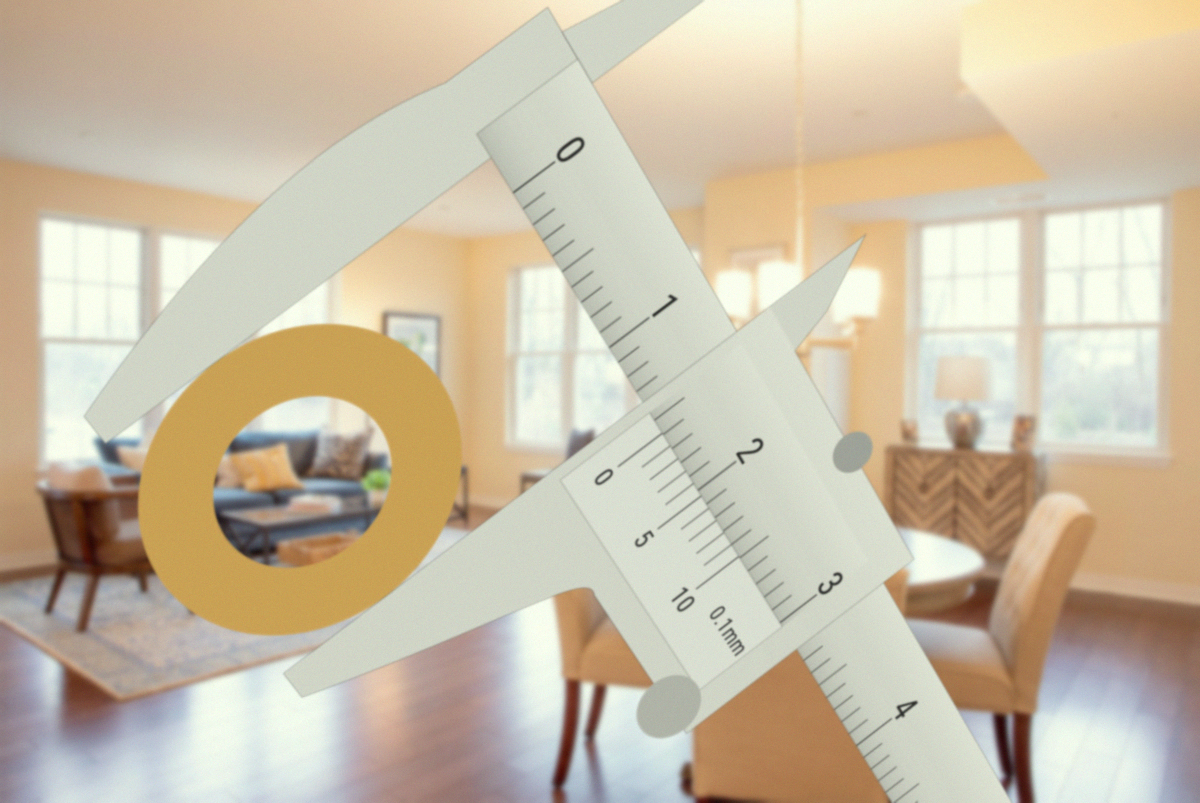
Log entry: 15.9 mm
